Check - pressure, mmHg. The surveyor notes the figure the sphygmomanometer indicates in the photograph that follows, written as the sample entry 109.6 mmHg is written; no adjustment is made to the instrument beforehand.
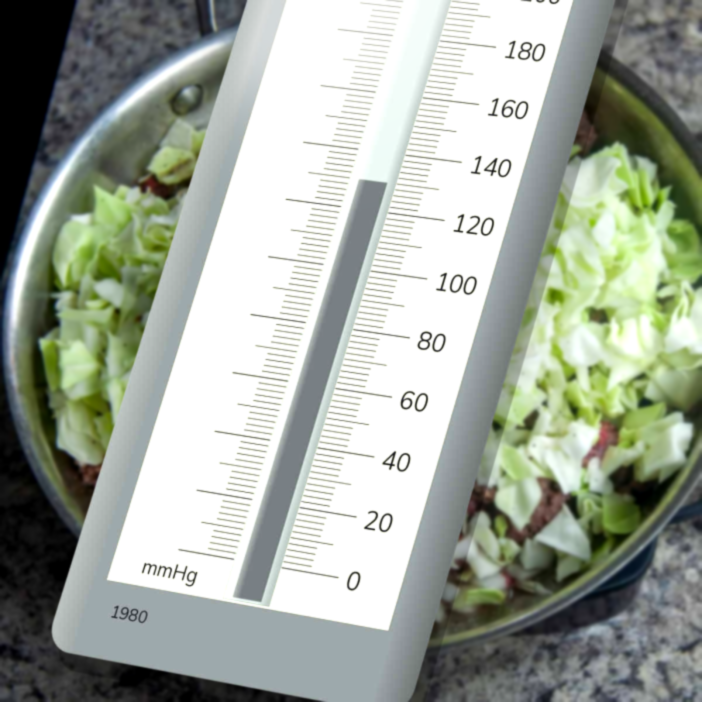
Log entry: 130 mmHg
